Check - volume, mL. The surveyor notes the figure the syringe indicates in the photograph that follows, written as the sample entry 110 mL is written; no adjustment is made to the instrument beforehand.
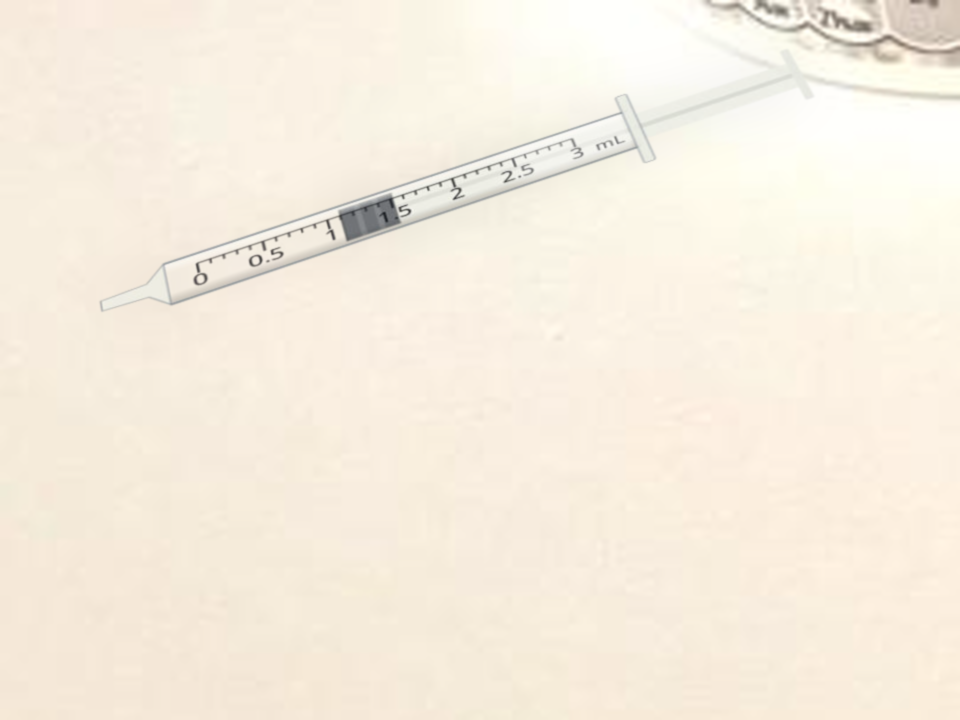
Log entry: 1.1 mL
